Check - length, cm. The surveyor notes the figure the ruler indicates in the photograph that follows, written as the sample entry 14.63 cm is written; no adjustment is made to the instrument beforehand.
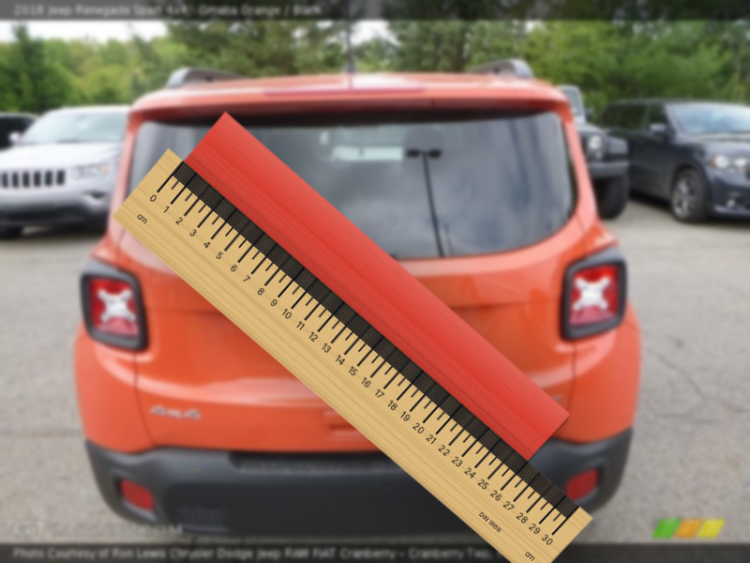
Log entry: 26 cm
